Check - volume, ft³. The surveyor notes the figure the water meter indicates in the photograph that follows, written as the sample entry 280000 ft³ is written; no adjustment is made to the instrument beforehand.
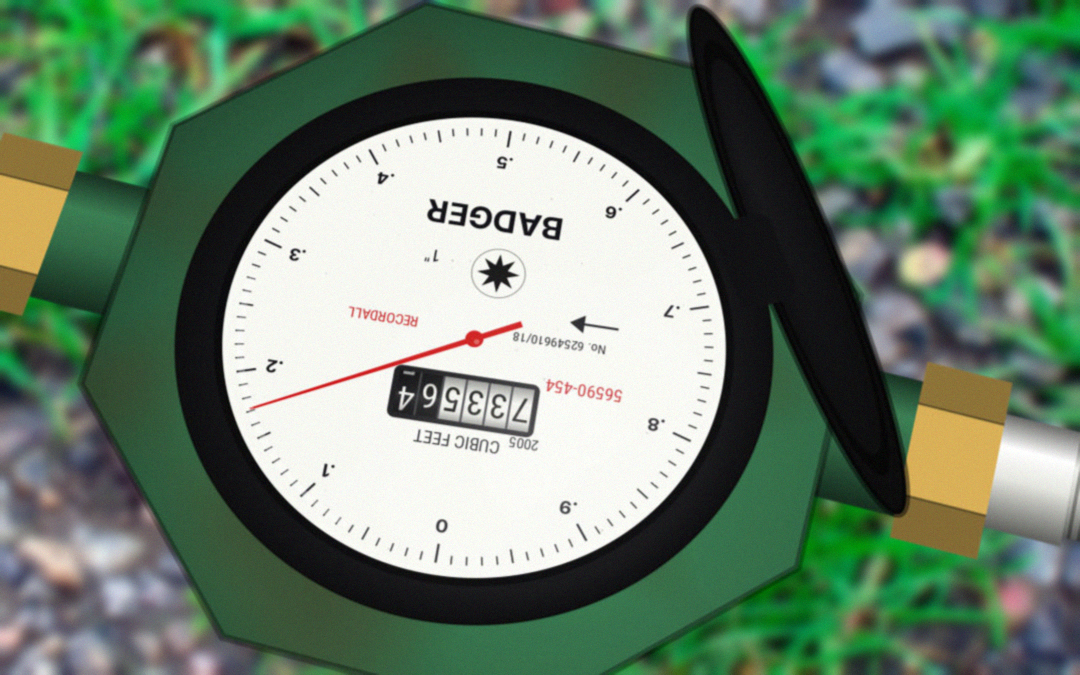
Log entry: 733564.17 ft³
